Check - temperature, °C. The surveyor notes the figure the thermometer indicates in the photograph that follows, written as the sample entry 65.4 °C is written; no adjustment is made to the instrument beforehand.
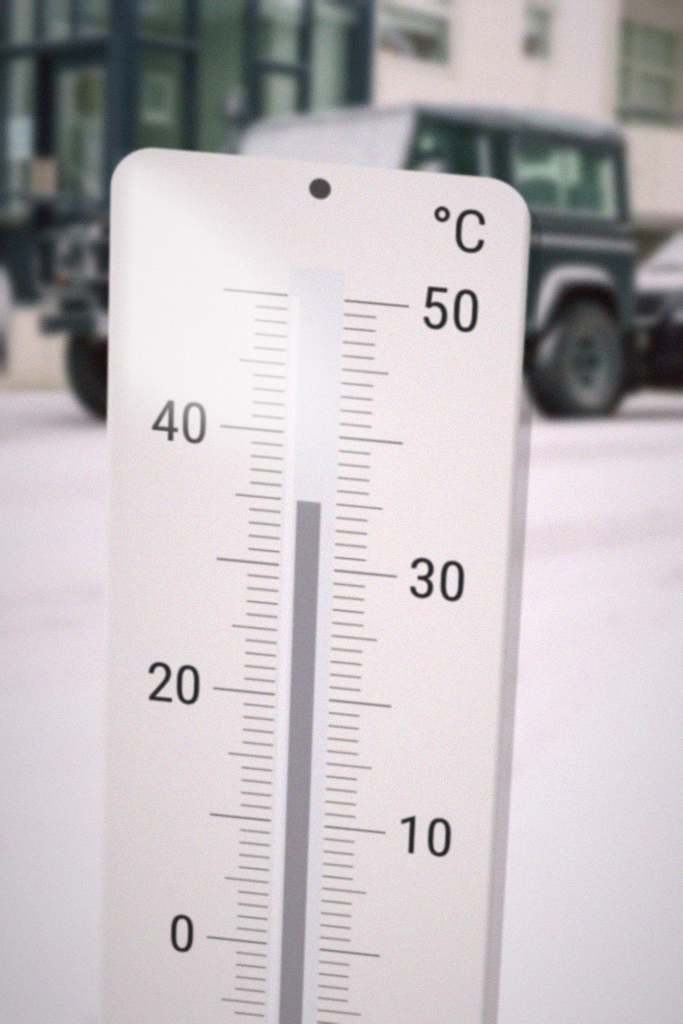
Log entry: 35 °C
